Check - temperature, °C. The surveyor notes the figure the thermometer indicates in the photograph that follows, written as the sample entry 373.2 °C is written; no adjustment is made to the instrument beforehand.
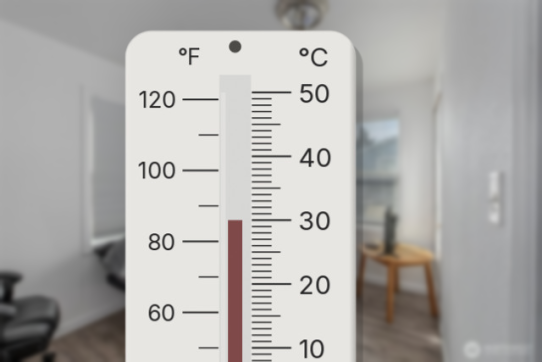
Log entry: 30 °C
